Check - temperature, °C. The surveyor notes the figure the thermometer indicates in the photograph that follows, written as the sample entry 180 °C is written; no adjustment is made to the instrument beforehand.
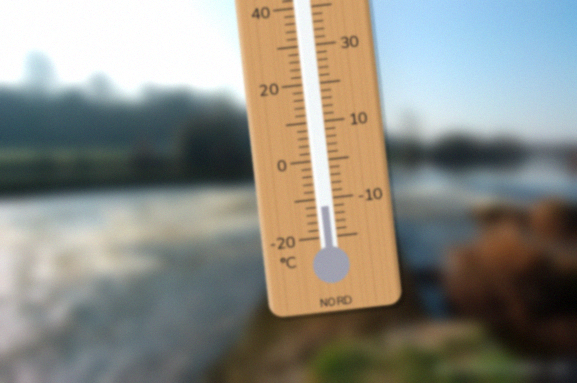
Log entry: -12 °C
